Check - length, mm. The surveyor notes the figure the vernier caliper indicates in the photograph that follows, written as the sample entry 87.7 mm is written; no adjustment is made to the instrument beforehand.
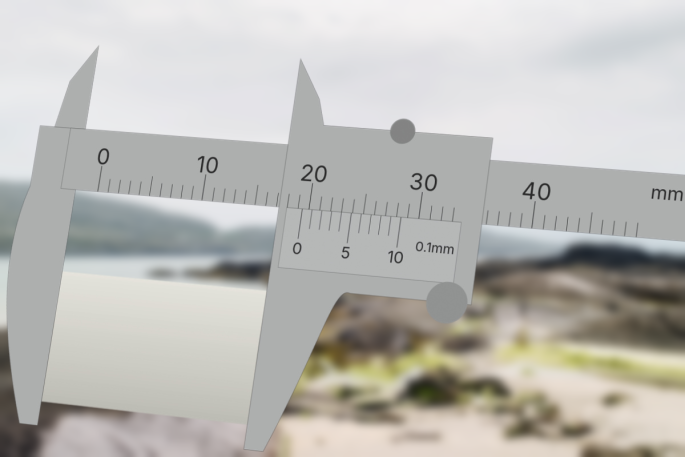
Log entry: 19.4 mm
